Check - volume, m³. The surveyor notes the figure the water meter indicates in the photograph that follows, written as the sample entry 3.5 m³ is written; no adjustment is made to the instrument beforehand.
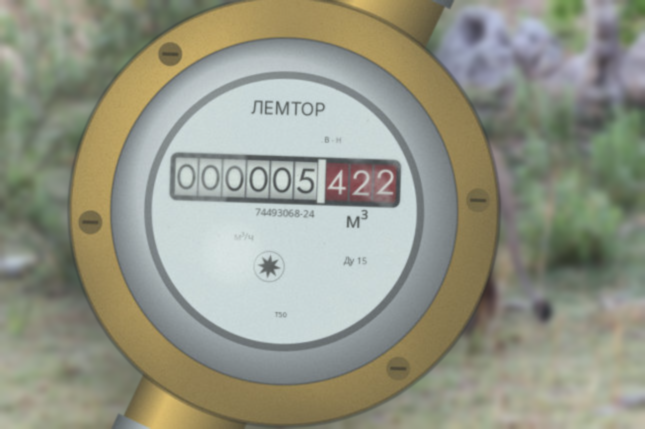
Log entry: 5.422 m³
